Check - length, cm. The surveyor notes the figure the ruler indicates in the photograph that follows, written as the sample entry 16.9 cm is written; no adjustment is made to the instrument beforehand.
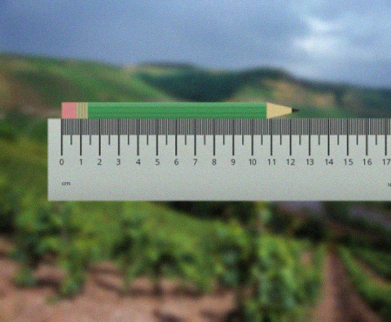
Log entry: 12.5 cm
